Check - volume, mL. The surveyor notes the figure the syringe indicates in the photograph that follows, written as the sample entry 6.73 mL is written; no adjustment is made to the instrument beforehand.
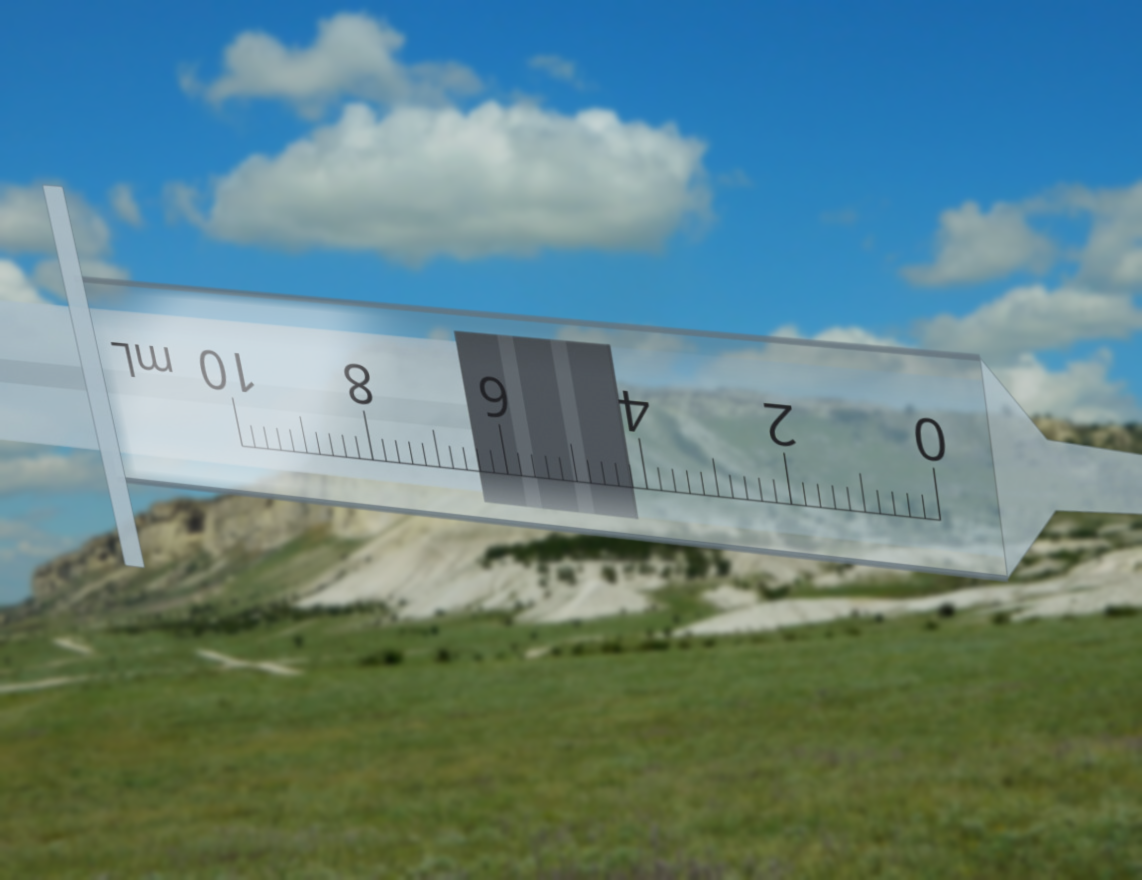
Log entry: 4.2 mL
